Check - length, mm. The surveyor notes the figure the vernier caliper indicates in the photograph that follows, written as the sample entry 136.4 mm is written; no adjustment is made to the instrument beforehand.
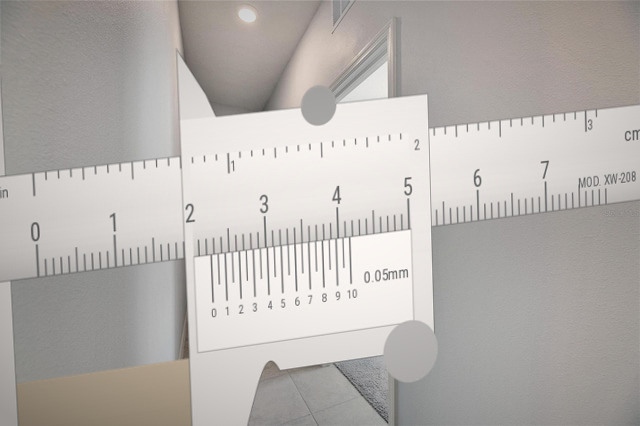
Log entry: 22.6 mm
